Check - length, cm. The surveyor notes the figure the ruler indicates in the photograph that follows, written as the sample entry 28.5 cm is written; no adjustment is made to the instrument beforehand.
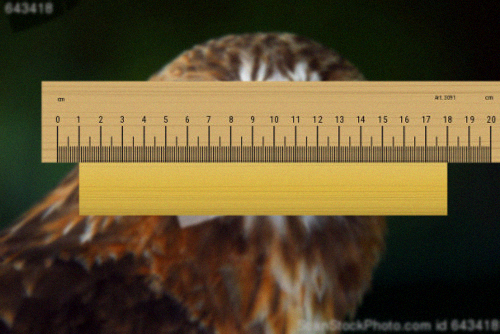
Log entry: 17 cm
